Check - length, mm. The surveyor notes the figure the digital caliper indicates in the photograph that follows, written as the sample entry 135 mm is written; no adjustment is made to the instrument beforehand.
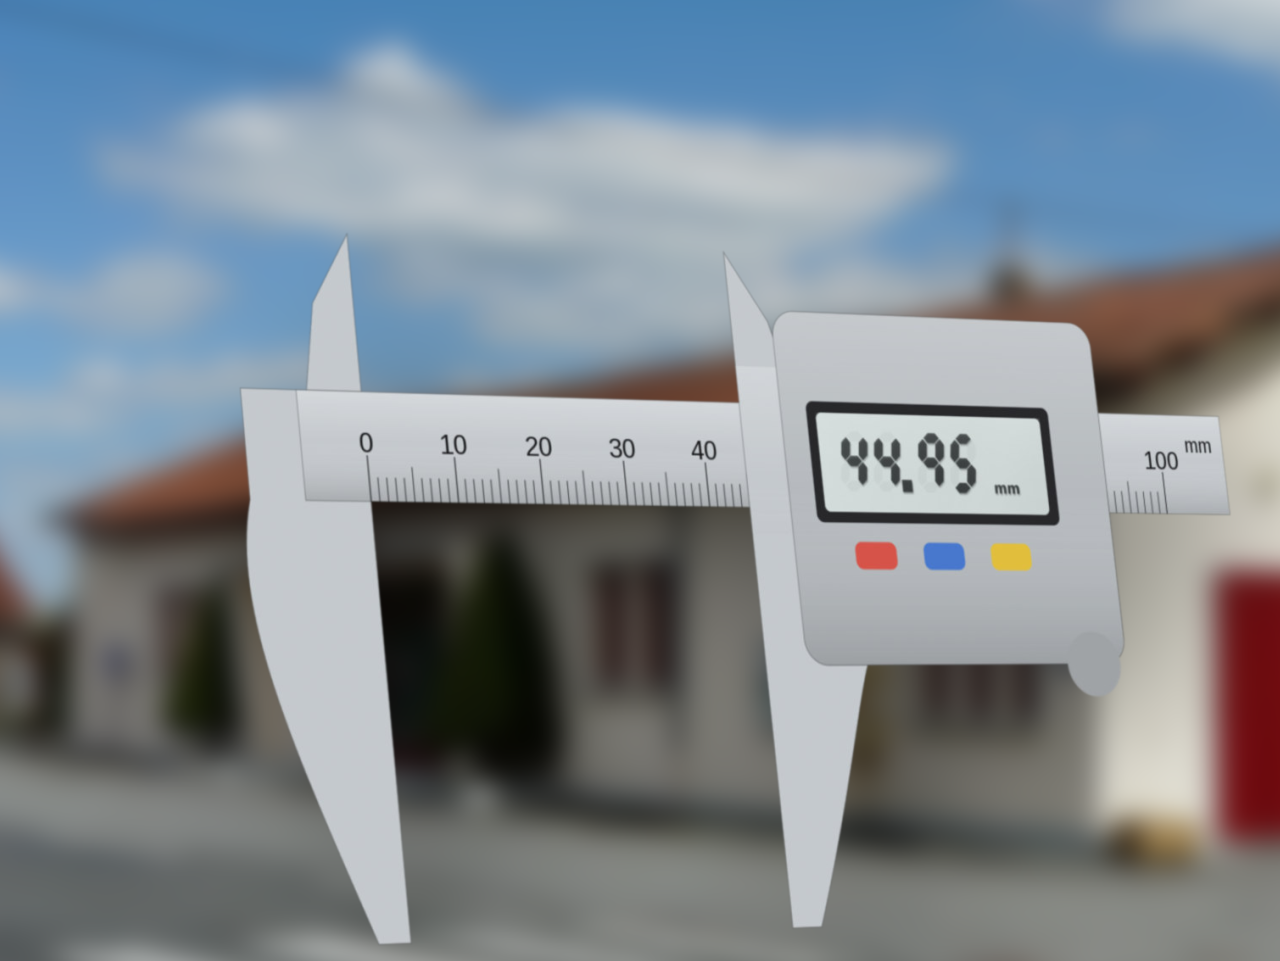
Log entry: 44.95 mm
